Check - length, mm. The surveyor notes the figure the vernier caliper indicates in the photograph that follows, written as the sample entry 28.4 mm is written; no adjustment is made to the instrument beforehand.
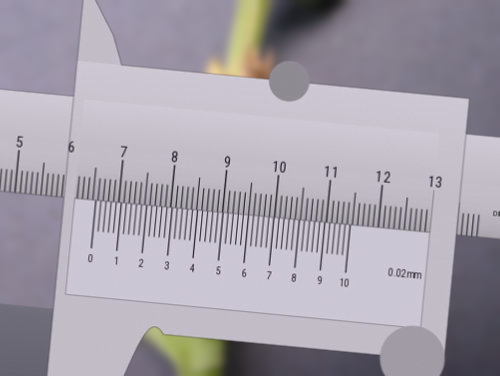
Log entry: 65.6 mm
